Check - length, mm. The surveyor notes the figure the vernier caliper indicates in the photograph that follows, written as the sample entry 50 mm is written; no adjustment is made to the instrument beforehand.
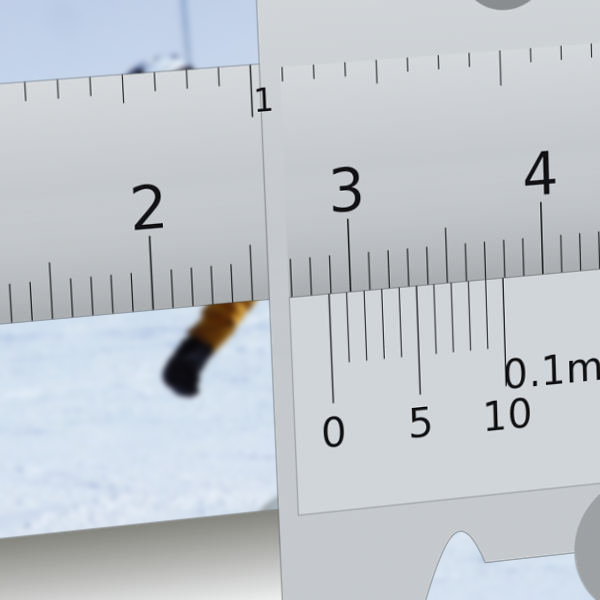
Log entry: 28.9 mm
